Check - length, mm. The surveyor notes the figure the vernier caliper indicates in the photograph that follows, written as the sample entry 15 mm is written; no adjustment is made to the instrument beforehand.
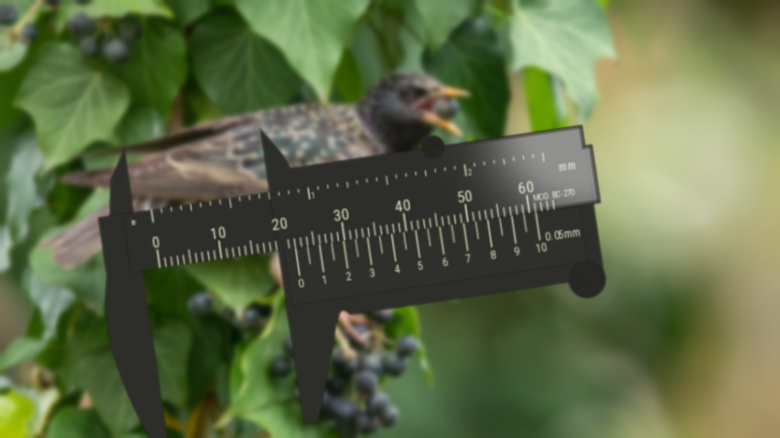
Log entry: 22.0 mm
